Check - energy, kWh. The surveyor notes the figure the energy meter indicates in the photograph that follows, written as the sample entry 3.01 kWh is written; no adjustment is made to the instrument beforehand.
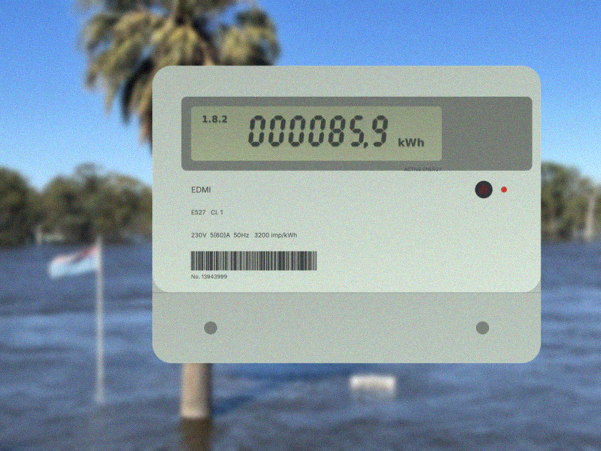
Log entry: 85.9 kWh
